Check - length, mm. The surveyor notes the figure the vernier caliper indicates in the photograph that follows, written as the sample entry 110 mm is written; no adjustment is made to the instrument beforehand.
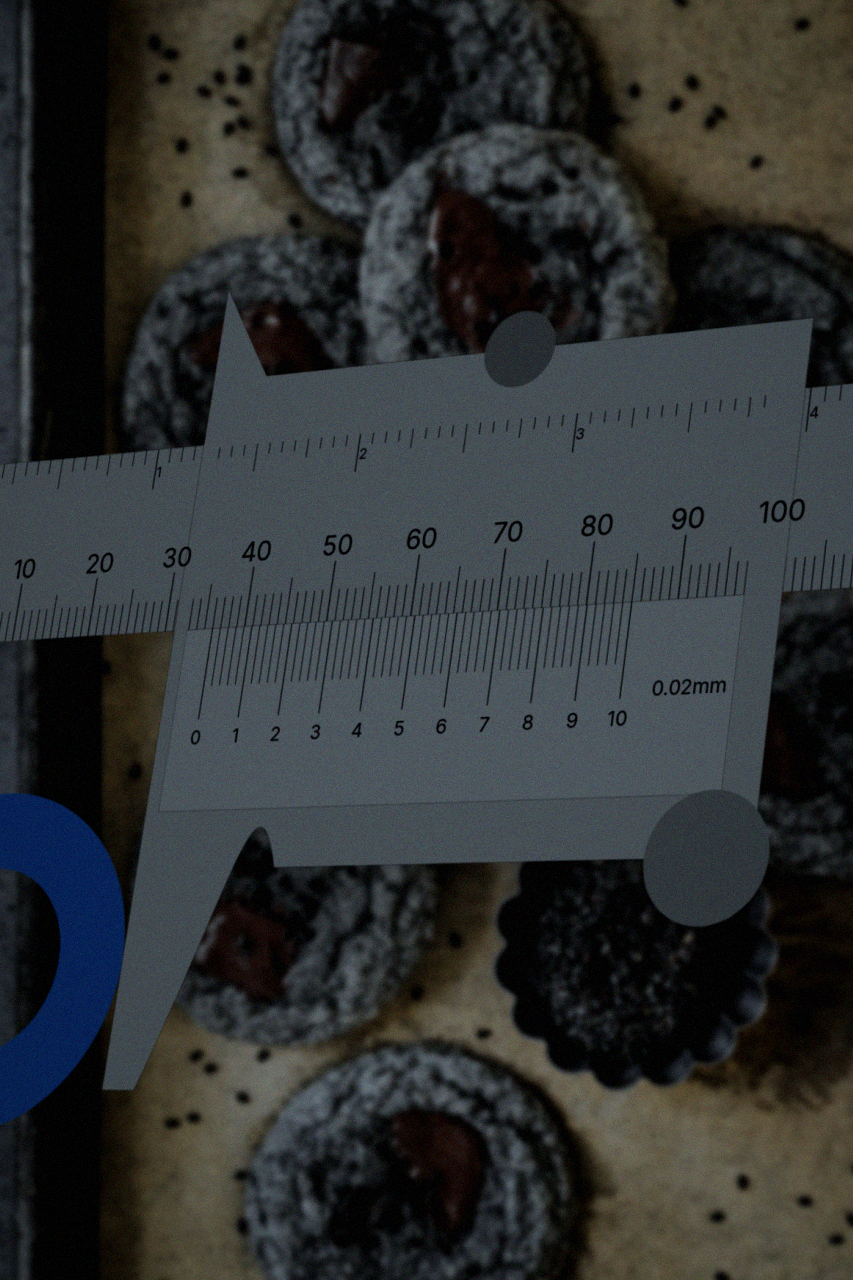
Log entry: 36.0 mm
